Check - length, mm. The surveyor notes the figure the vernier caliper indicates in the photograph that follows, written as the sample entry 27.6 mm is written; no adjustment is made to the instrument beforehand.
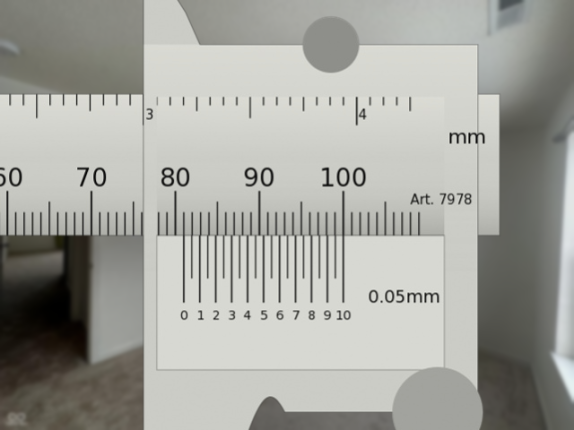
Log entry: 81.0 mm
